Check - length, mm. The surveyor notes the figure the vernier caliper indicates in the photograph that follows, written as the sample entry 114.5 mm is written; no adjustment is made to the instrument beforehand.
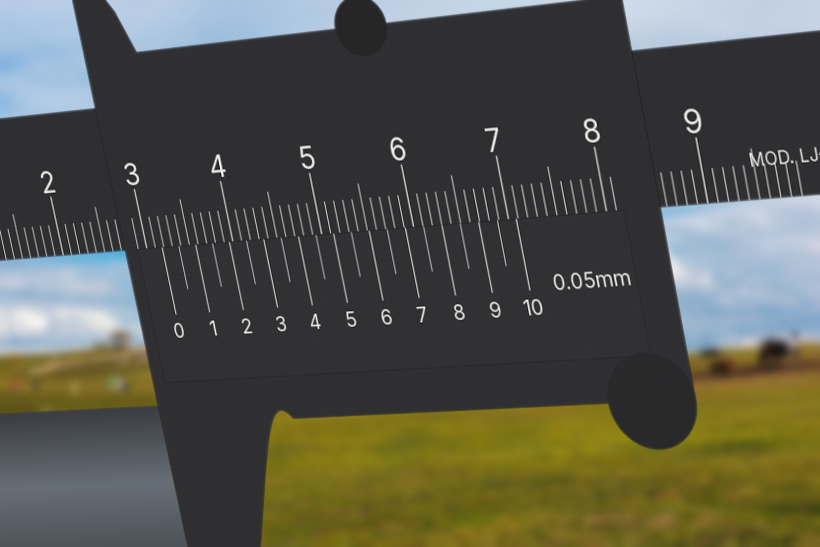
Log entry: 31.8 mm
